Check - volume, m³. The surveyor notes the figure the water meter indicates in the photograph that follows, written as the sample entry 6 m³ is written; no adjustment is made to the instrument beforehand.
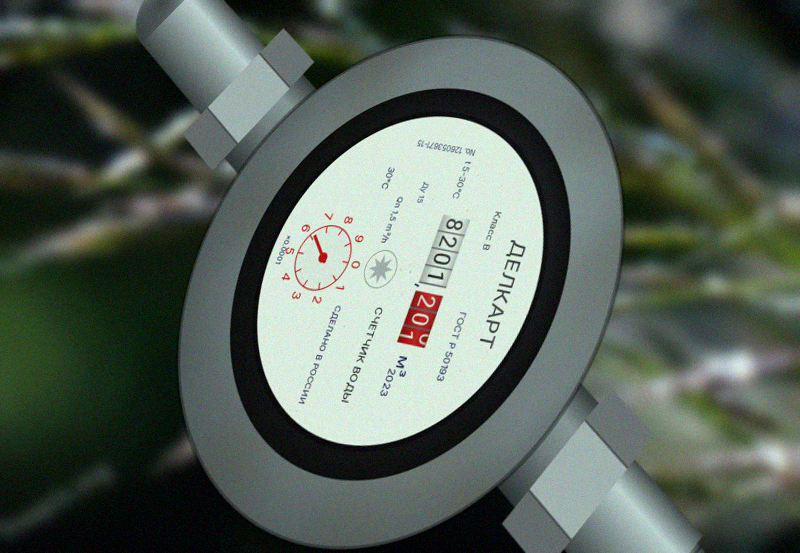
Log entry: 8201.2006 m³
